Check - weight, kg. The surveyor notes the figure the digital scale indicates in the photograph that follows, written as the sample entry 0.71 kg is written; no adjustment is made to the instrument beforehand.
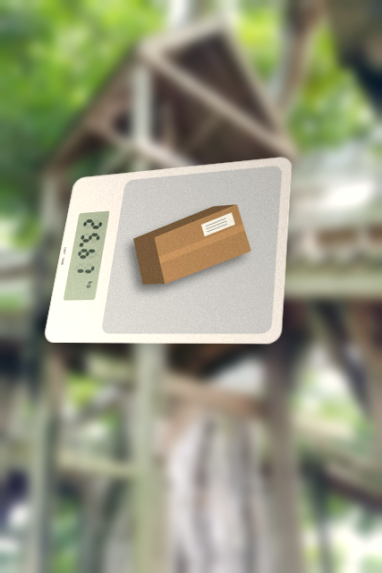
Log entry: 25.67 kg
